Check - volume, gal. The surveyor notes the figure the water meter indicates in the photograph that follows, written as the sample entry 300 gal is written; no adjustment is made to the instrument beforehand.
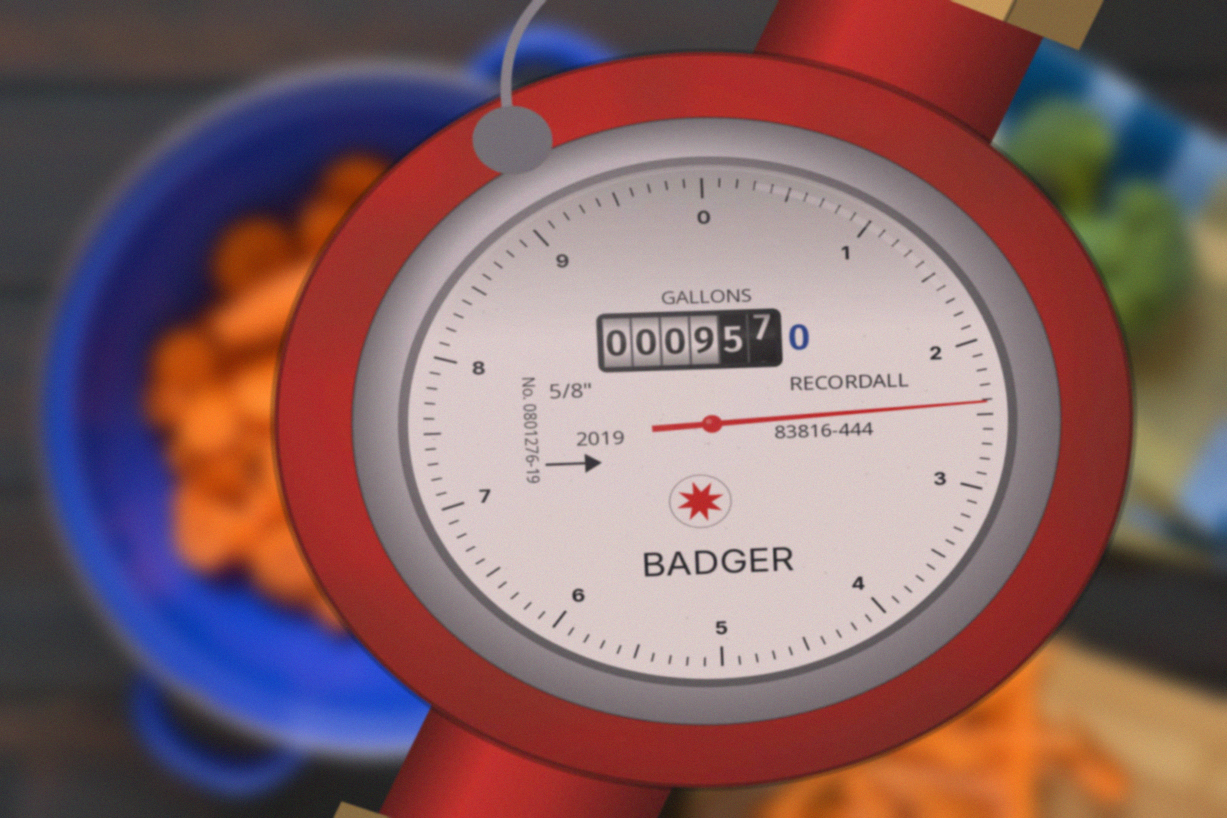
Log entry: 9572.4 gal
